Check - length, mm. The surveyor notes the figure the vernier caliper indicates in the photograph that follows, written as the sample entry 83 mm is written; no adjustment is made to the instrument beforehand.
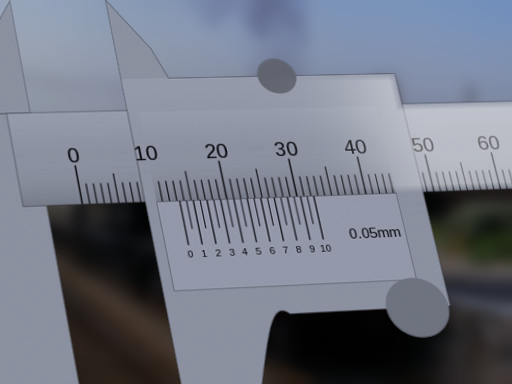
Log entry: 13.4 mm
